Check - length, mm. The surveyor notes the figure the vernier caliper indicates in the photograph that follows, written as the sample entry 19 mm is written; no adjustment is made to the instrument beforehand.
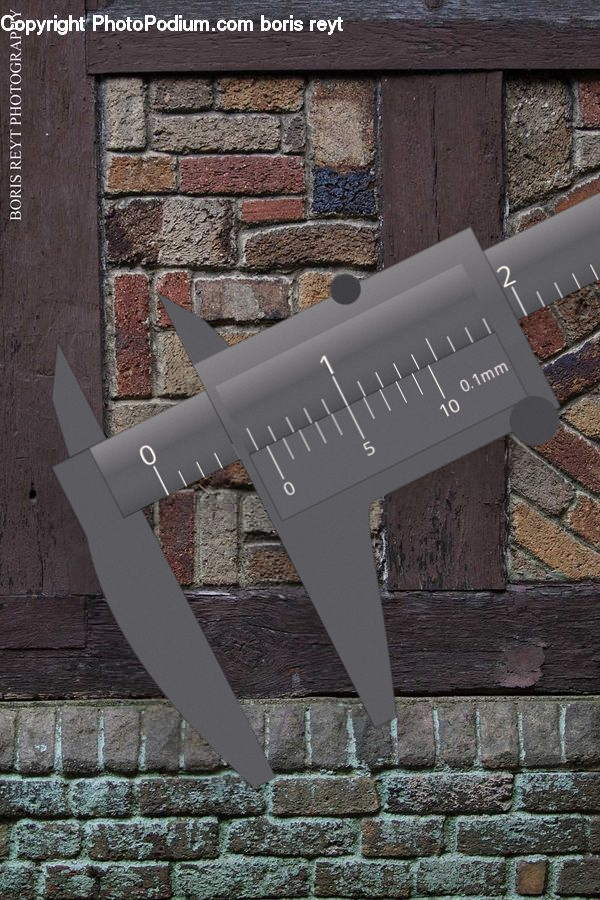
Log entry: 5.5 mm
